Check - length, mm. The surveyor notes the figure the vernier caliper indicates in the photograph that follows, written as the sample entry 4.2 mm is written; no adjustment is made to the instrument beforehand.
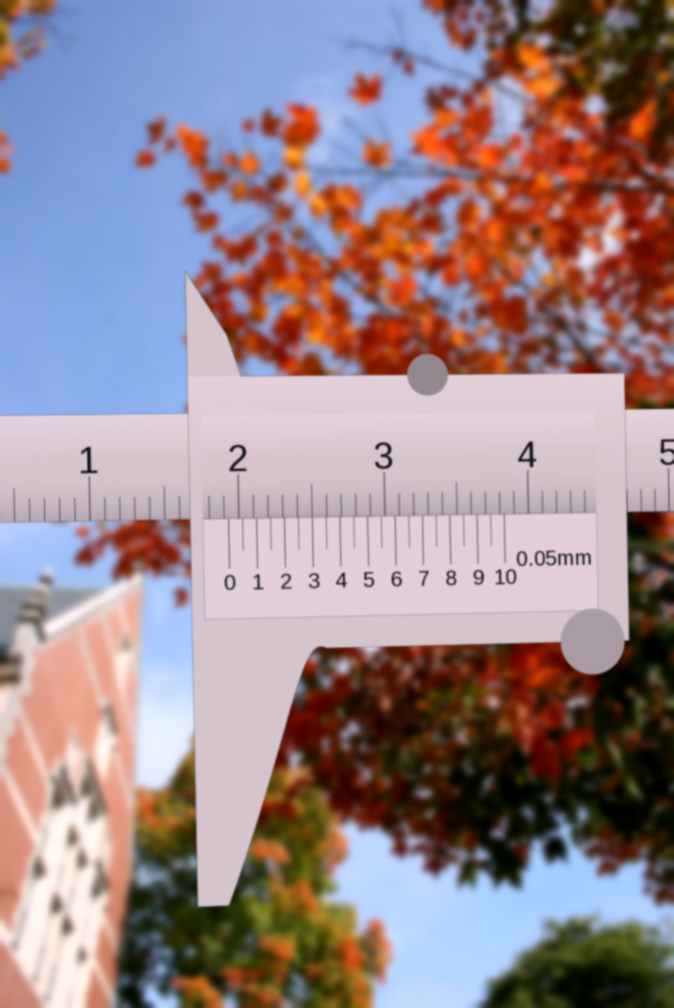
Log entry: 19.3 mm
